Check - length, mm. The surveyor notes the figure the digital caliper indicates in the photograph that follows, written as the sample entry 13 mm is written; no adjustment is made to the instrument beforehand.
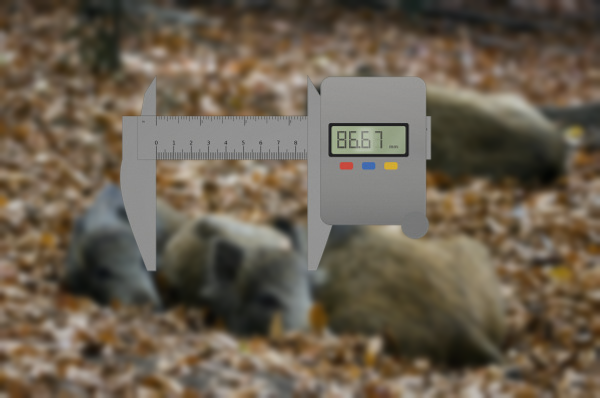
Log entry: 86.67 mm
